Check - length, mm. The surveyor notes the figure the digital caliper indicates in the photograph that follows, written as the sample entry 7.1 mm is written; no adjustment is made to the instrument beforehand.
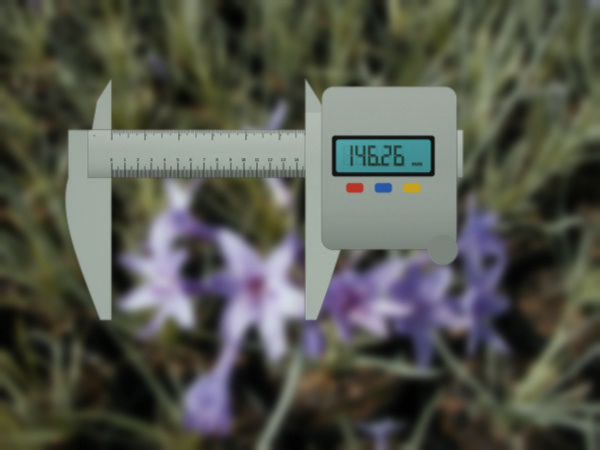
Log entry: 146.26 mm
